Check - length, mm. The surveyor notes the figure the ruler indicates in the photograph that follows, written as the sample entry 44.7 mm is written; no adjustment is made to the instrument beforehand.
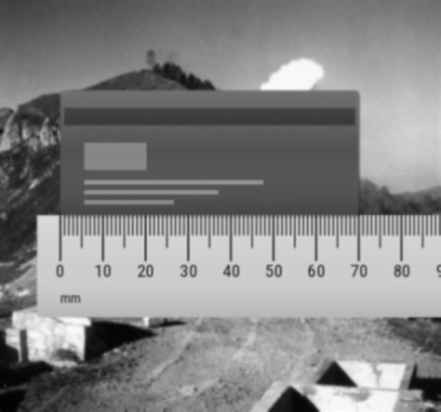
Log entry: 70 mm
